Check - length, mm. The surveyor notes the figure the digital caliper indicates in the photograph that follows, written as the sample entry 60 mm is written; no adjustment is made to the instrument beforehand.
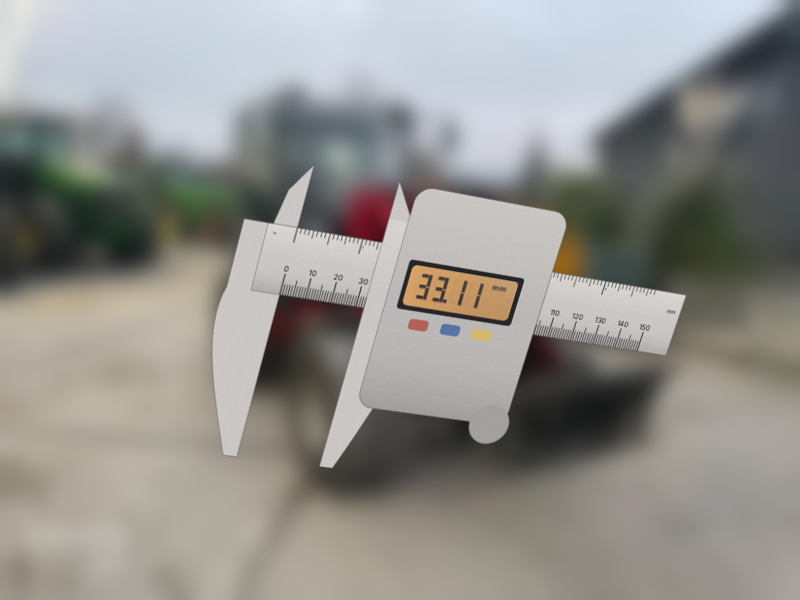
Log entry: 33.11 mm
